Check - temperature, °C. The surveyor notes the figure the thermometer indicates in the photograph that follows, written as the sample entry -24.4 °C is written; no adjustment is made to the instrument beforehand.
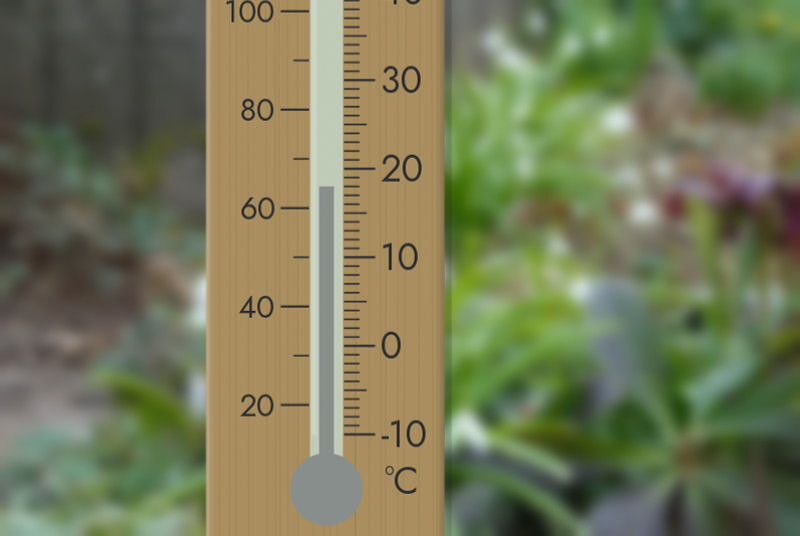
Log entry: 18 °C
